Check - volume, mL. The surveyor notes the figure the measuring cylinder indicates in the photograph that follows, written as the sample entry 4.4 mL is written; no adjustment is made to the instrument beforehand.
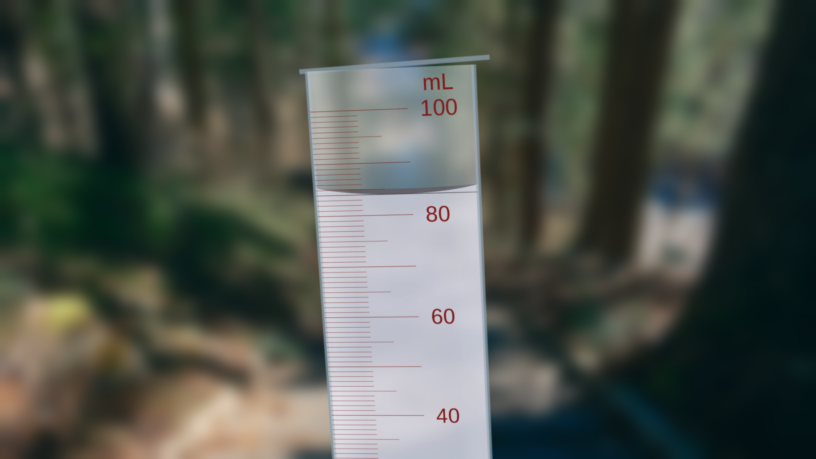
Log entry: 84 mL
